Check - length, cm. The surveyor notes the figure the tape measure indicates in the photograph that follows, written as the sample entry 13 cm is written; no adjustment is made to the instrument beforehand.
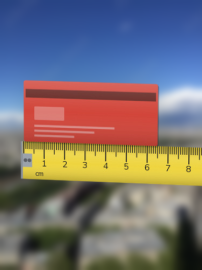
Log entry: 6.5 cm
